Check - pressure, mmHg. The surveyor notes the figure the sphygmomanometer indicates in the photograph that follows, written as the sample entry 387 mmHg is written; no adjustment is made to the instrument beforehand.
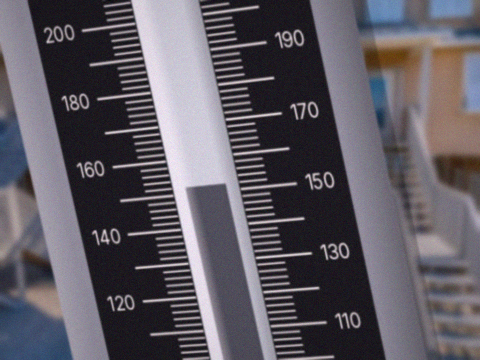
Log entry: 152 mmHg
